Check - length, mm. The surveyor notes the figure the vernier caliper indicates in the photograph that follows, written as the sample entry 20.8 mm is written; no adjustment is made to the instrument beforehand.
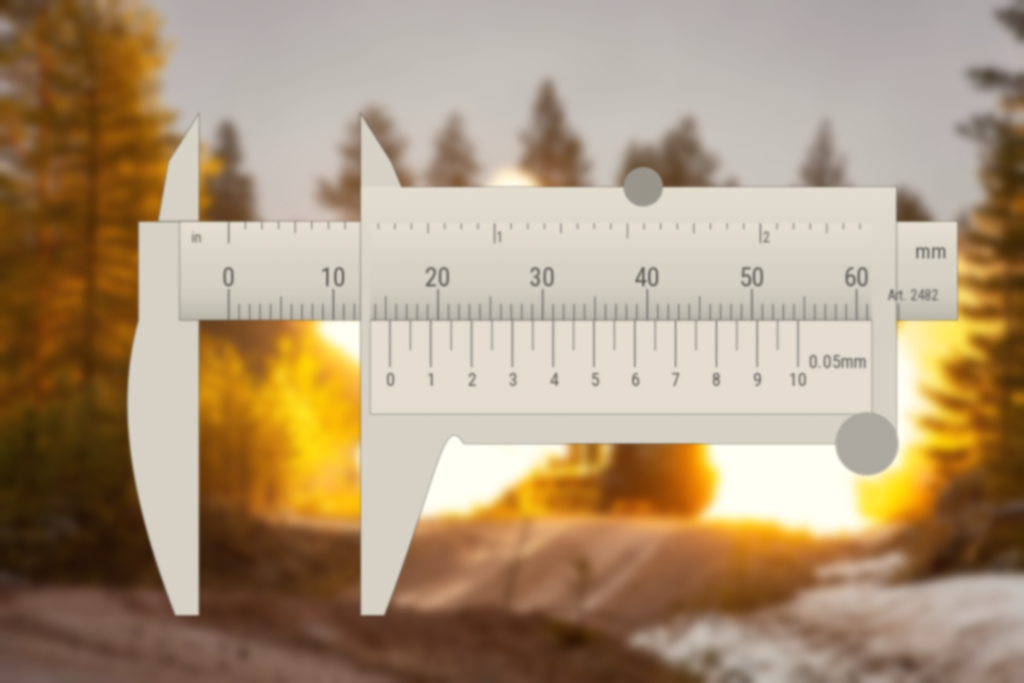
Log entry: 15.4 mm
